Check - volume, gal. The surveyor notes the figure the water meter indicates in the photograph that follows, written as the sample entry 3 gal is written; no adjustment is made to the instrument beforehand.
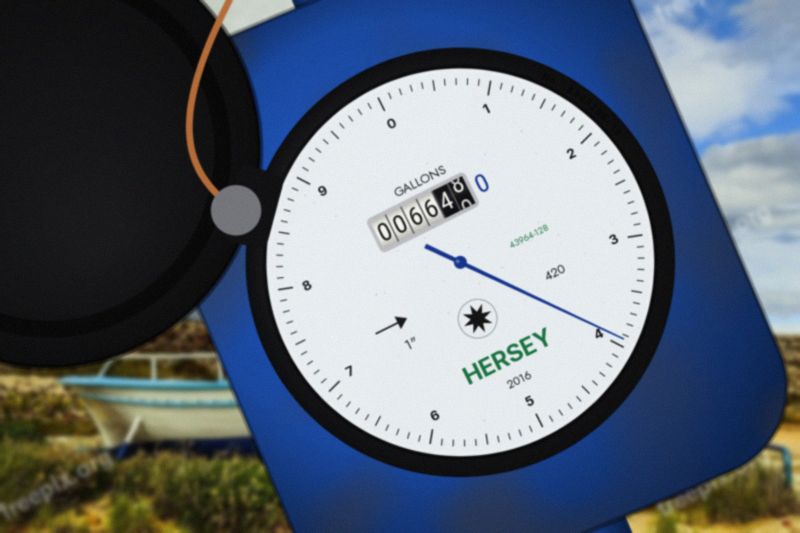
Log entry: 66483.9 gal
